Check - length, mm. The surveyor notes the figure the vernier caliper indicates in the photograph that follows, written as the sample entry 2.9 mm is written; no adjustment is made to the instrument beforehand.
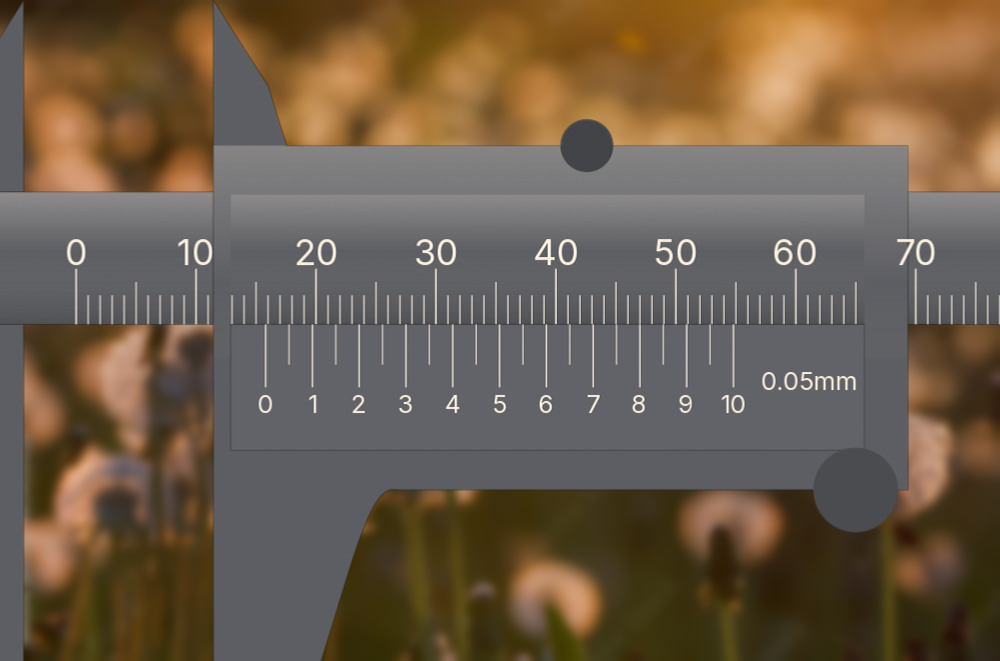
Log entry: 15.8 mm
